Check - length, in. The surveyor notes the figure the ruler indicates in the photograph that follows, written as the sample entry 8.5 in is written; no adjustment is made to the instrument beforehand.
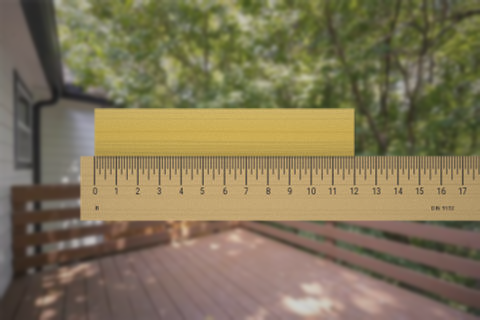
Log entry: 12 in
